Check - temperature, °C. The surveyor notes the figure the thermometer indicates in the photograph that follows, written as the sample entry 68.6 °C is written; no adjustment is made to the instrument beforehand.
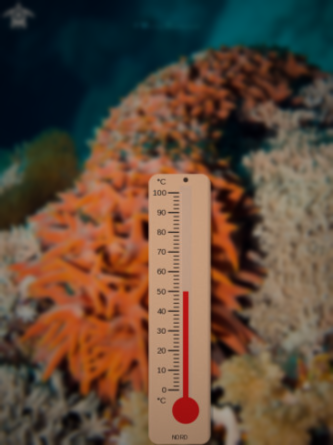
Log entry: 50 °C
